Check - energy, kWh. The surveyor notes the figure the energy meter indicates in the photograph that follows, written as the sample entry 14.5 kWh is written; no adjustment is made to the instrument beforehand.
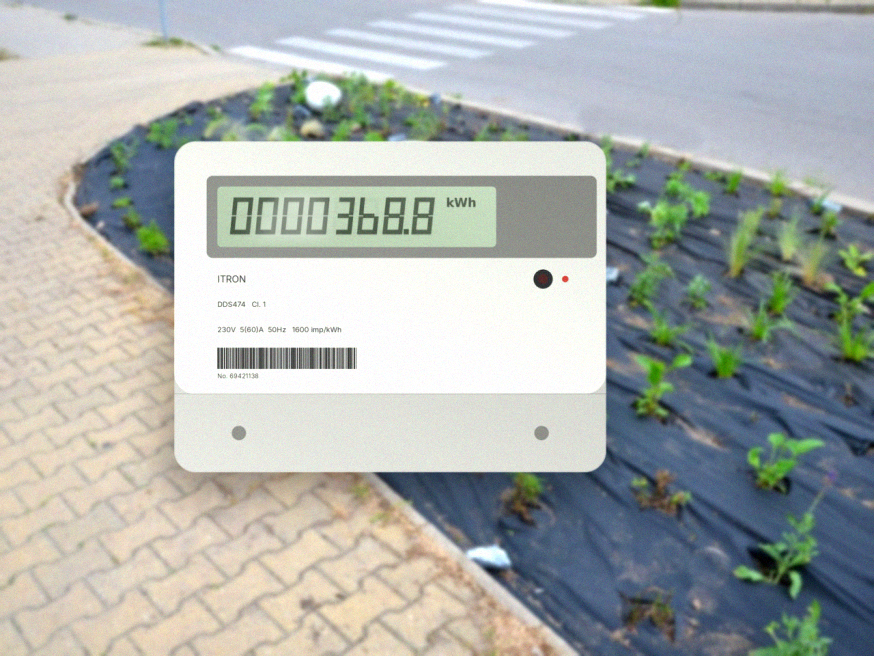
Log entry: 368.8 kWh
